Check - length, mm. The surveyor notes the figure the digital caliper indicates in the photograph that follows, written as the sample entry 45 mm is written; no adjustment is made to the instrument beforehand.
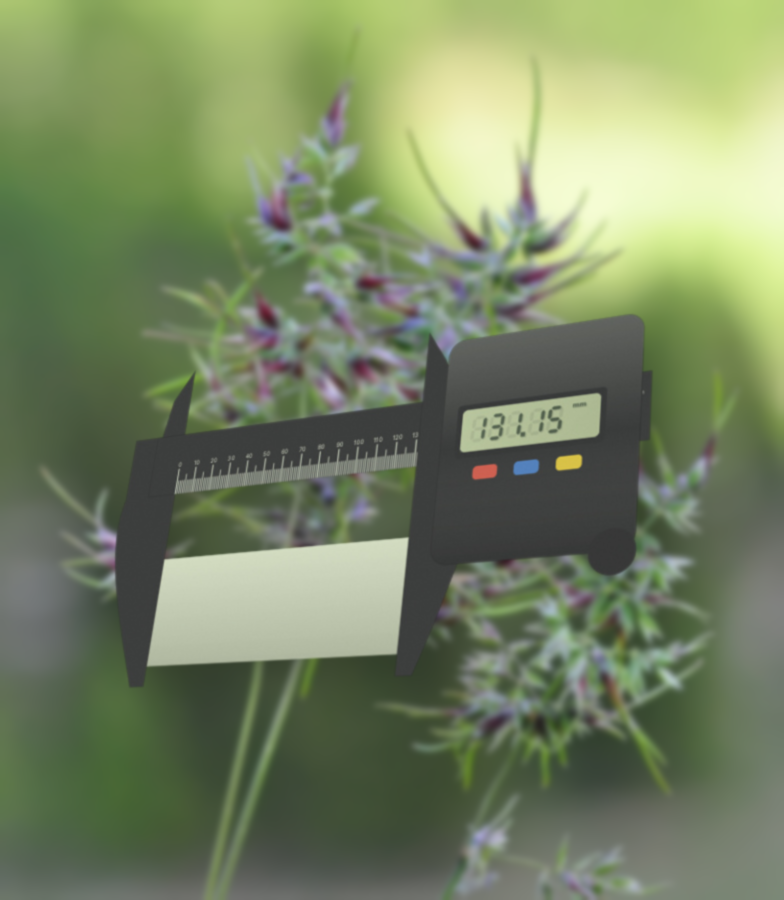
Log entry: 131.15 mm
